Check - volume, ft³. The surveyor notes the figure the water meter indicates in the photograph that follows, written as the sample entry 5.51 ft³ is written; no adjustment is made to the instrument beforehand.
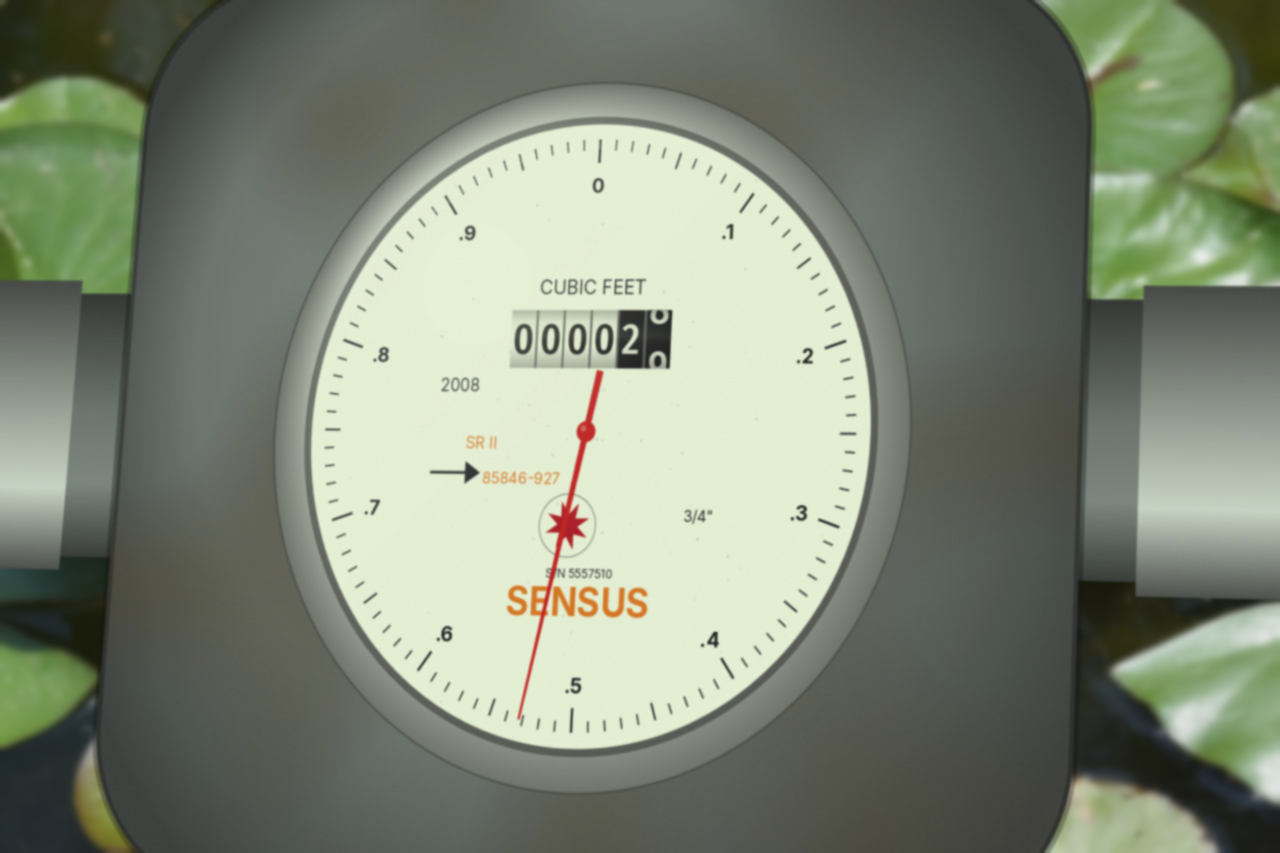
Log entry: 28.53 ft³
